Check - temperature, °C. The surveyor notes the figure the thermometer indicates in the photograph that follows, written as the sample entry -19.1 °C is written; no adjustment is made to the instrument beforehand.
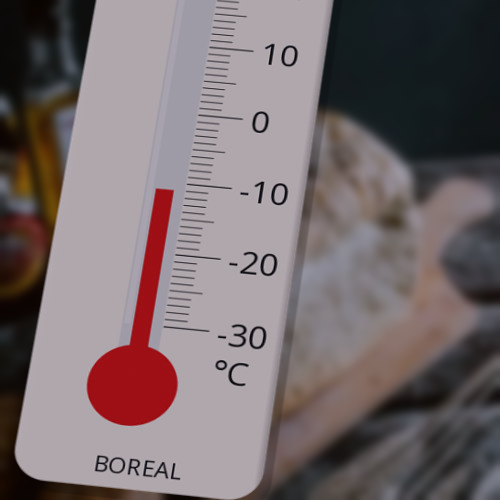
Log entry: -11 °C
